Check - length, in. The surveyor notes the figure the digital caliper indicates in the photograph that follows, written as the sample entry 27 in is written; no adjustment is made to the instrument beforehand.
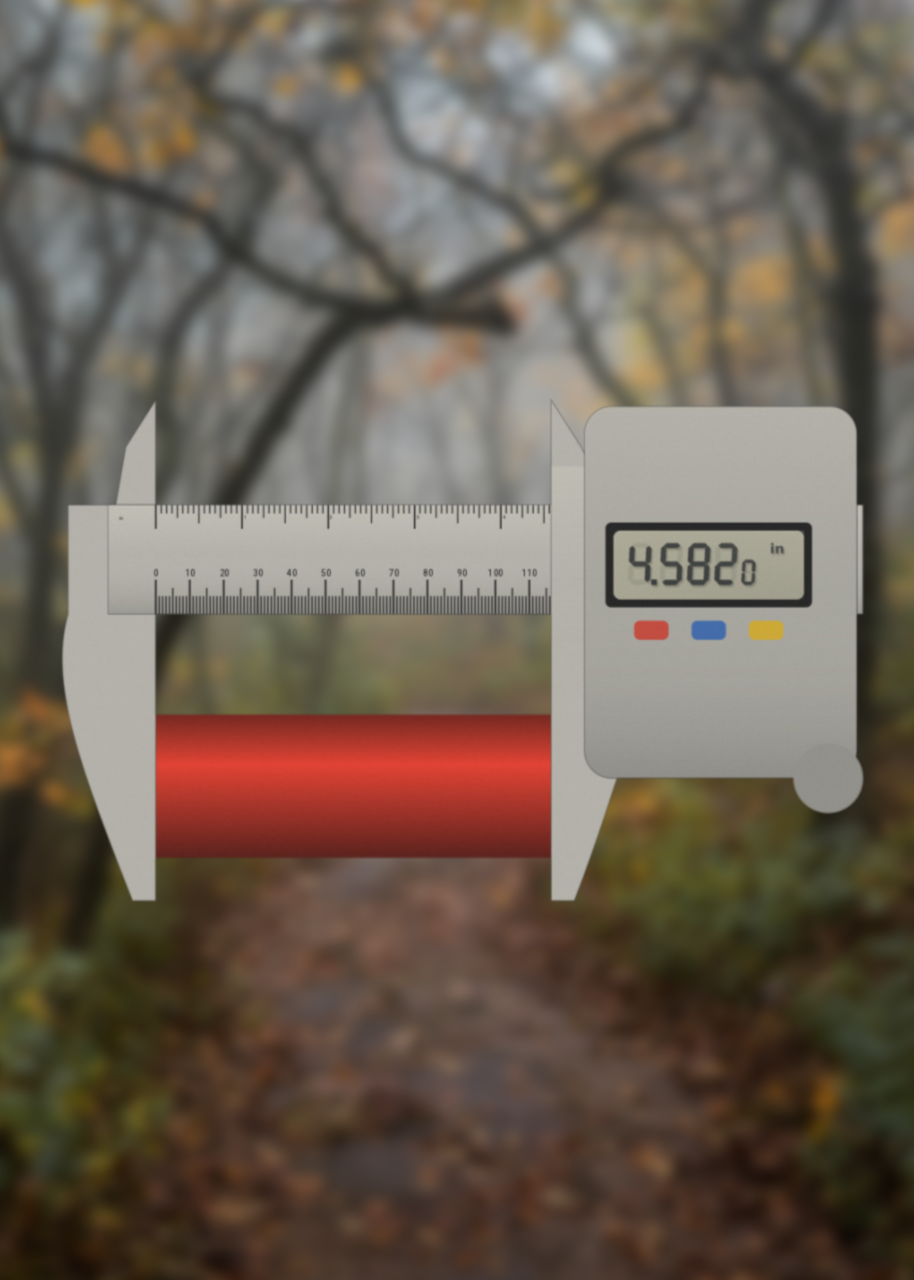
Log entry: 4.5820 in
